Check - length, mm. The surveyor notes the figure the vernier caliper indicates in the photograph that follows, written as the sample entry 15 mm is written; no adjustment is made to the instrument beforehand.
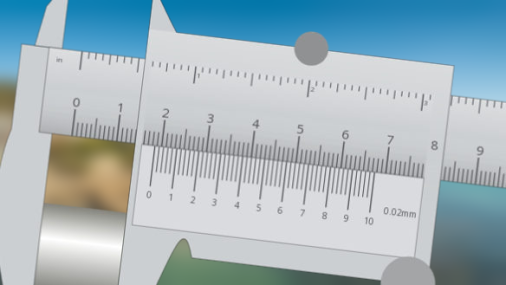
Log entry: 18.5 mm
